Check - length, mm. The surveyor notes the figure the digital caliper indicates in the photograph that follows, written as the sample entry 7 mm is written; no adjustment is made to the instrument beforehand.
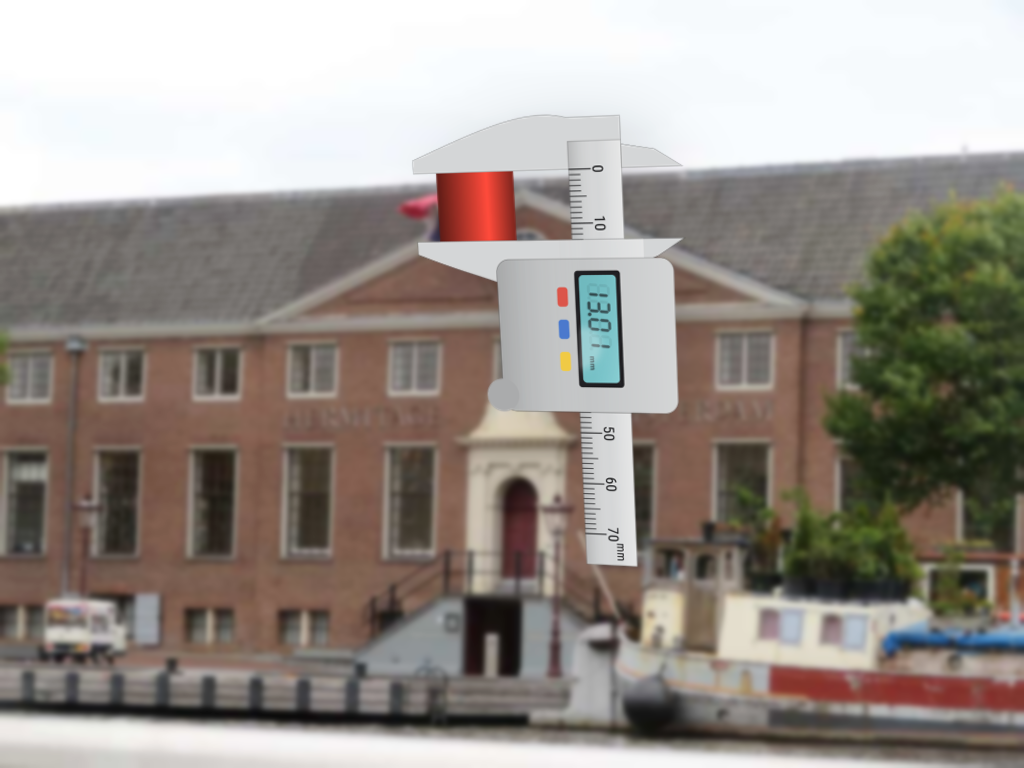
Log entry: 13.01 mm
